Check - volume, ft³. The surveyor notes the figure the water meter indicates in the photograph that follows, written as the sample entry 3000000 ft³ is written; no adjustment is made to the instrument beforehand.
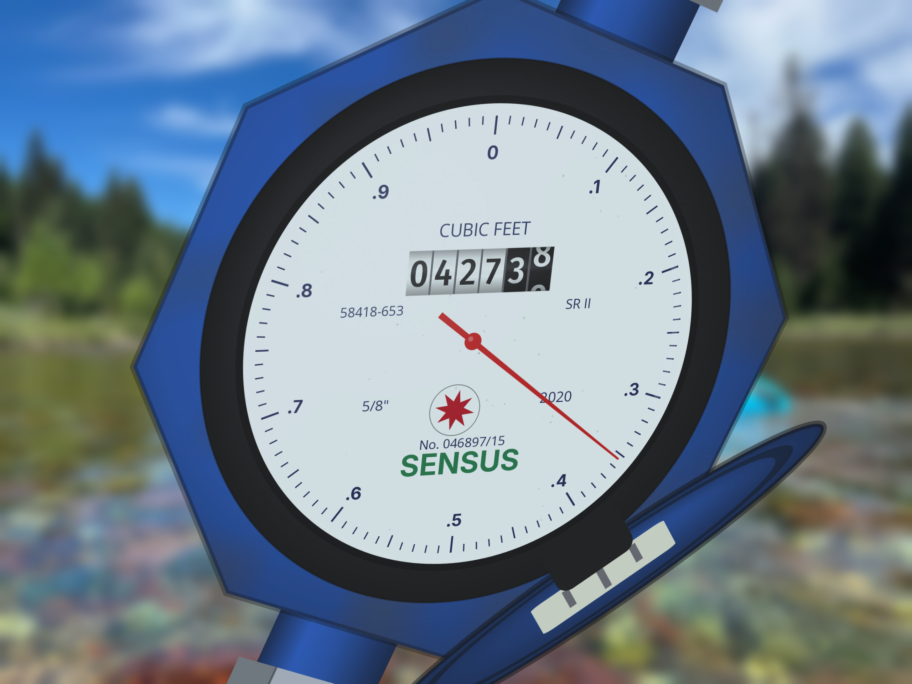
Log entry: 42738.35 ft³
